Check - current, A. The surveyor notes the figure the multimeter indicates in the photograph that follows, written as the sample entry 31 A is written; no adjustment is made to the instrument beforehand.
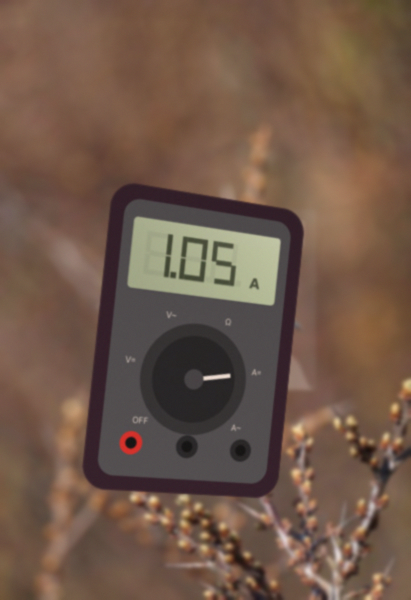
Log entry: 1.05 A
